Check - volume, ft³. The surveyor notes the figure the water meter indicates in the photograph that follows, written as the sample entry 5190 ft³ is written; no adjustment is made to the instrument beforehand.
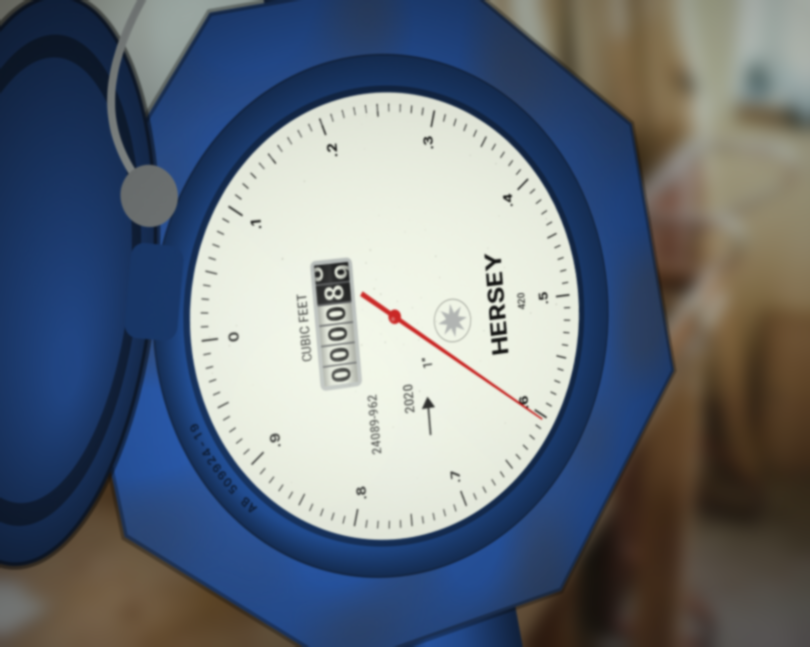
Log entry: 88.60 ft³
